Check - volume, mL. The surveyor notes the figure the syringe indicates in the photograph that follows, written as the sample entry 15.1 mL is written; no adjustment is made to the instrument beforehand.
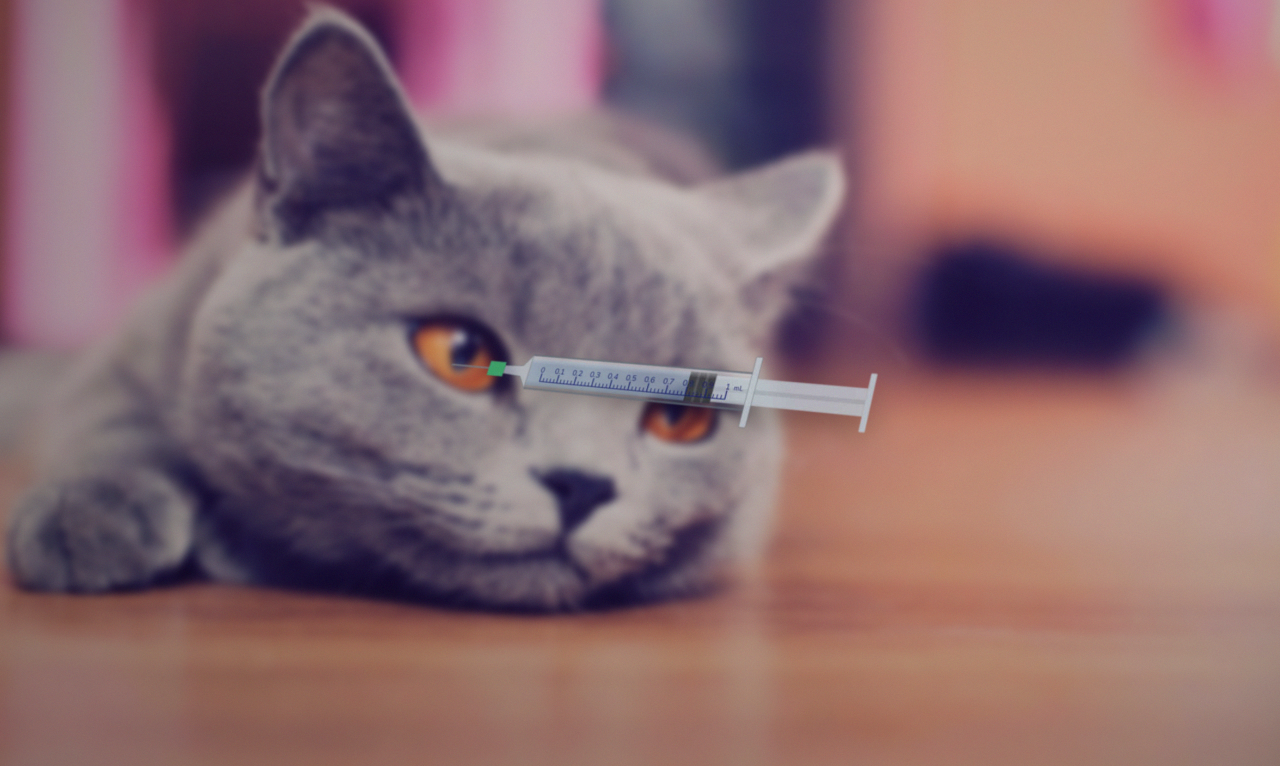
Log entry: 0.8 mL
